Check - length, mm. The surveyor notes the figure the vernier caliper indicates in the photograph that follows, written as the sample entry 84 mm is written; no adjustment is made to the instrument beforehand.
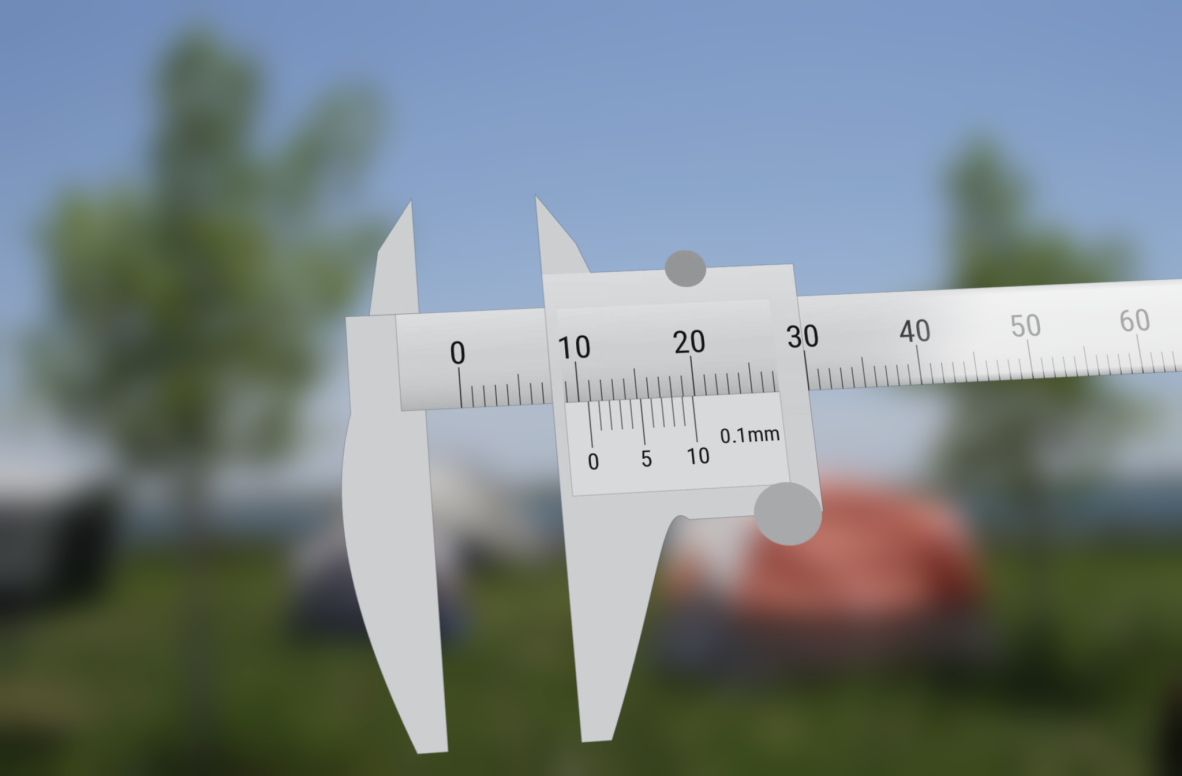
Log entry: 10.8 mm
